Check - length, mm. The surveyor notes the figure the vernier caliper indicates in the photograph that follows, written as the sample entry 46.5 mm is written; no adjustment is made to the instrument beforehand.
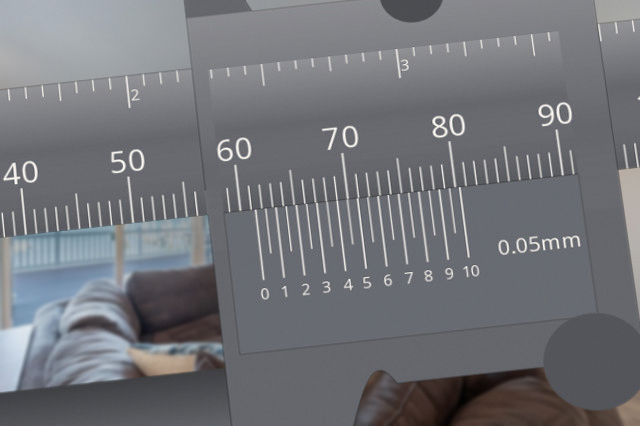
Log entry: 61.4 mm
